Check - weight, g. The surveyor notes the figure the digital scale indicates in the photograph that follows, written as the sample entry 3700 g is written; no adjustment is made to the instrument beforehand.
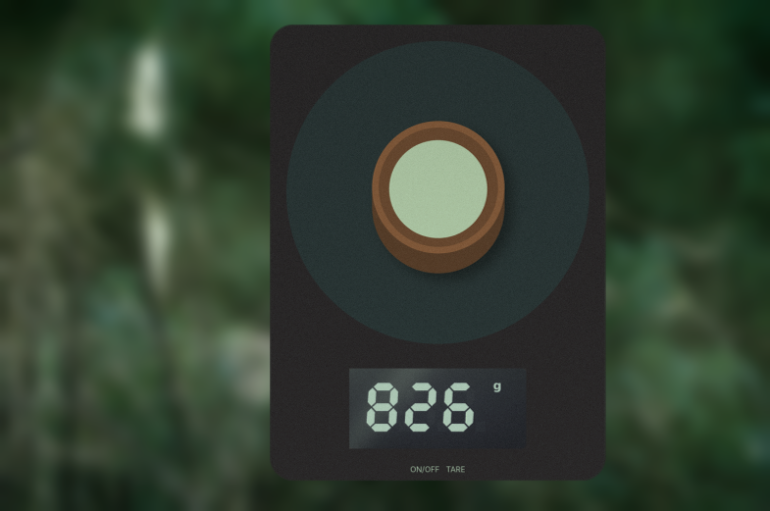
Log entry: 826 g
